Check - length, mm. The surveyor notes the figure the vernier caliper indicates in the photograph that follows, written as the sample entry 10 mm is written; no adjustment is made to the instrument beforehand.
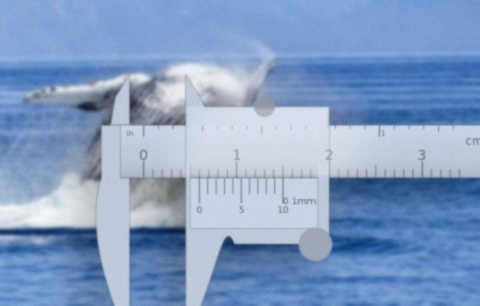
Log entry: 6.0 mm
